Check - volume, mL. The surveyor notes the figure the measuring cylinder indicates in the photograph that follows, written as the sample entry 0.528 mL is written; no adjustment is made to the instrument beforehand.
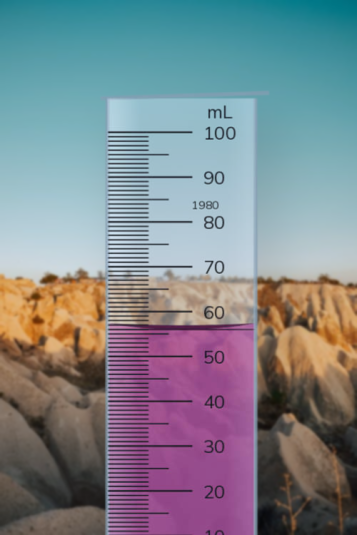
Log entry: 56 mL
